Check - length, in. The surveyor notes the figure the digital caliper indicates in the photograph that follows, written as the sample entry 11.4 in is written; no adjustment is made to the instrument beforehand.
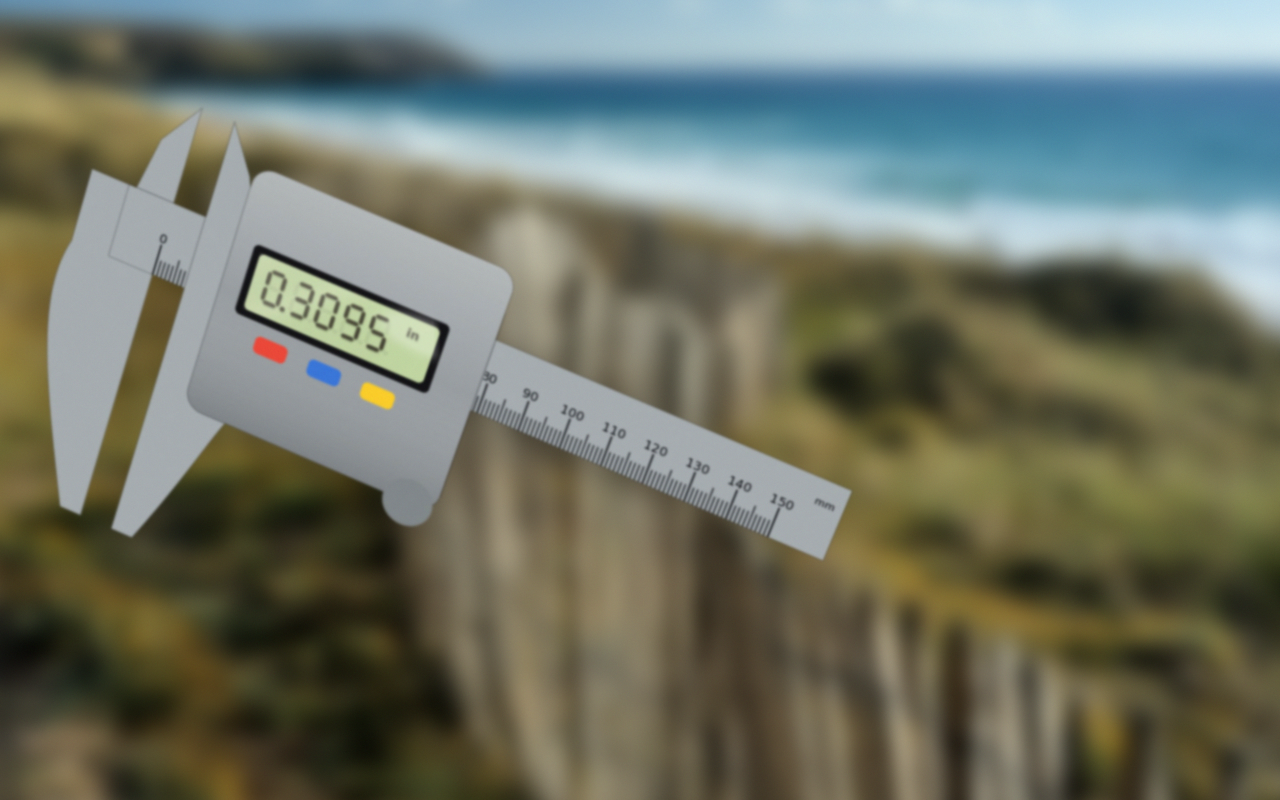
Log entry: 0.3095 in
